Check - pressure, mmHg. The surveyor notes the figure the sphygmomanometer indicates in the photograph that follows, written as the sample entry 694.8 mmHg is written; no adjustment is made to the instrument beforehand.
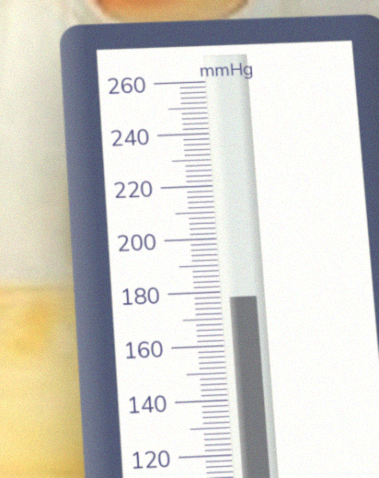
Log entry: 178 mmHg
